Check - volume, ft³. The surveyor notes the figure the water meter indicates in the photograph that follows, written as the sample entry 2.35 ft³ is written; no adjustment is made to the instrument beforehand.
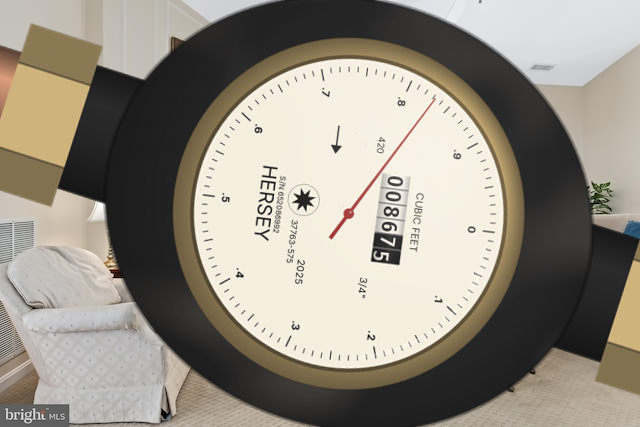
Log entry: 8674.83 ft³
